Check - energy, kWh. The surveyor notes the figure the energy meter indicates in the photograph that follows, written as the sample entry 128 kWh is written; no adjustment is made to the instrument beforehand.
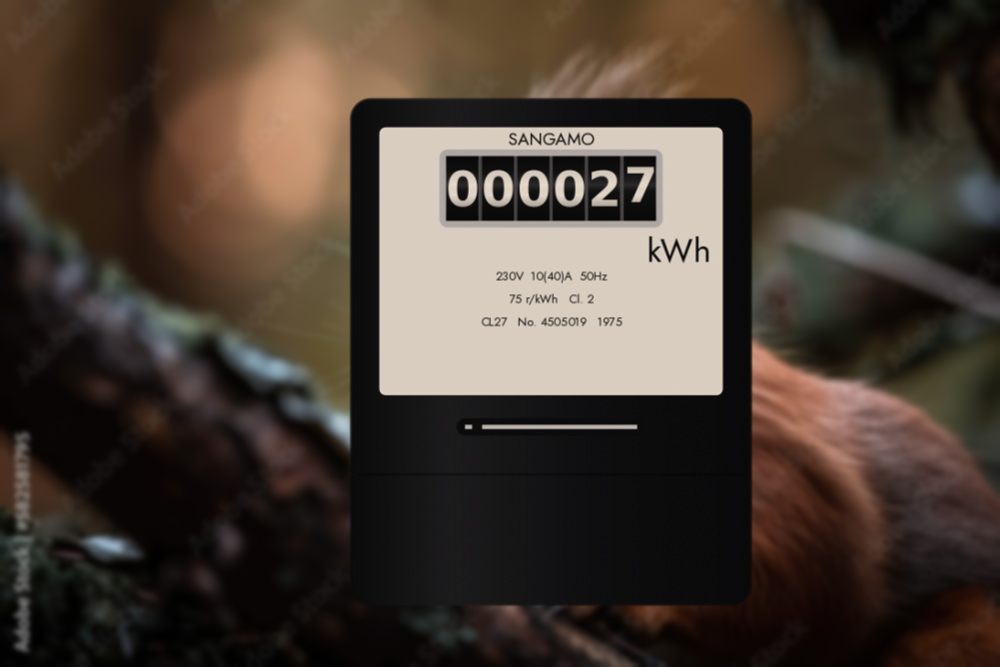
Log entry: 27 kWh
